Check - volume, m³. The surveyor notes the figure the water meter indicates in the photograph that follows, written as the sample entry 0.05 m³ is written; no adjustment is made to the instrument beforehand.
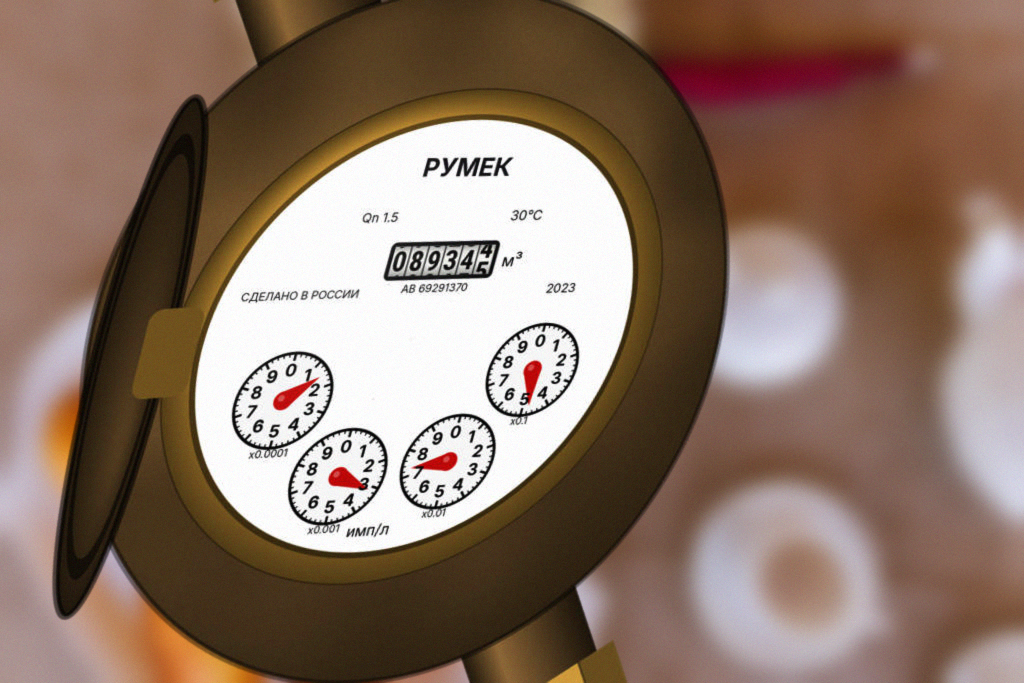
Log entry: 89344.4731 m³
